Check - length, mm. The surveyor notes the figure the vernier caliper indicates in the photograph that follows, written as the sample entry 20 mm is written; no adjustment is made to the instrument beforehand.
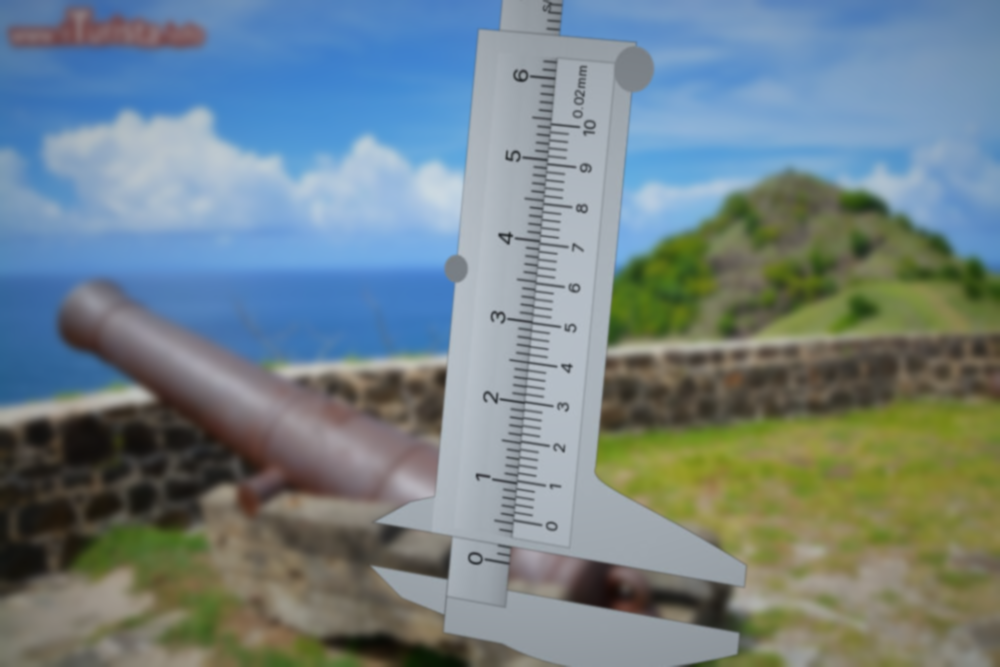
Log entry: 5.4 mm
